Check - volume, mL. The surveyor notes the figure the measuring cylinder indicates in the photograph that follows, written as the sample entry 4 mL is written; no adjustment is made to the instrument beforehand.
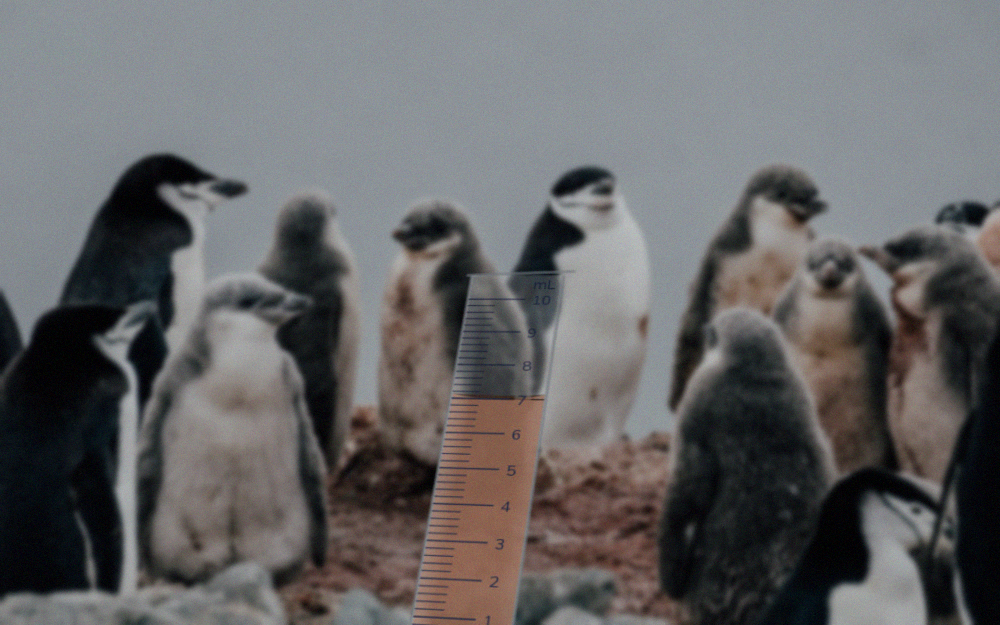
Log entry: 7 mL
